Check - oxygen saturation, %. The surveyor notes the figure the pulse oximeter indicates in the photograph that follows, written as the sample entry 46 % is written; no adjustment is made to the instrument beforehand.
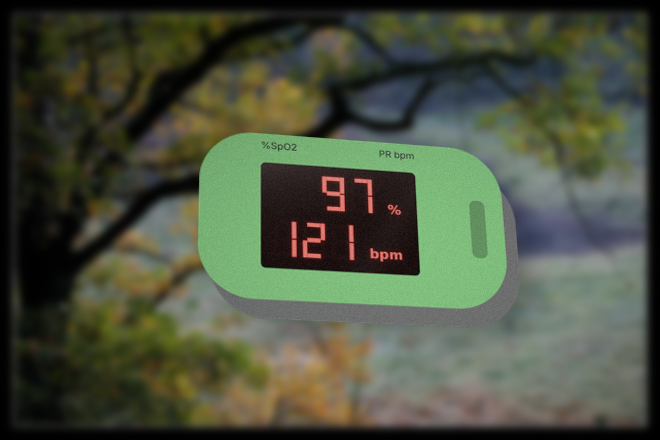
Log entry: 97 %
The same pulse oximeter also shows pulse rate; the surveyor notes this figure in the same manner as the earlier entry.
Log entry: 121 bpm
